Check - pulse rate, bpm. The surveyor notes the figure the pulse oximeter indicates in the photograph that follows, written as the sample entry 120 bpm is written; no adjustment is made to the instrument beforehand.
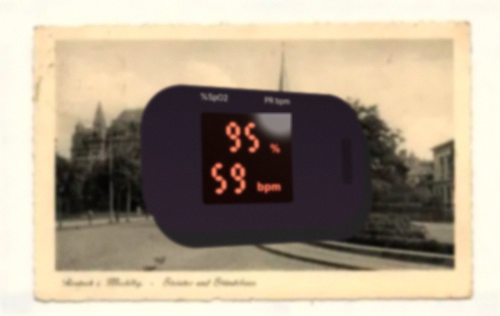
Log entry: 59 bpm
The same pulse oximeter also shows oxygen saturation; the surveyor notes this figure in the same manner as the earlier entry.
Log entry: 95 %
